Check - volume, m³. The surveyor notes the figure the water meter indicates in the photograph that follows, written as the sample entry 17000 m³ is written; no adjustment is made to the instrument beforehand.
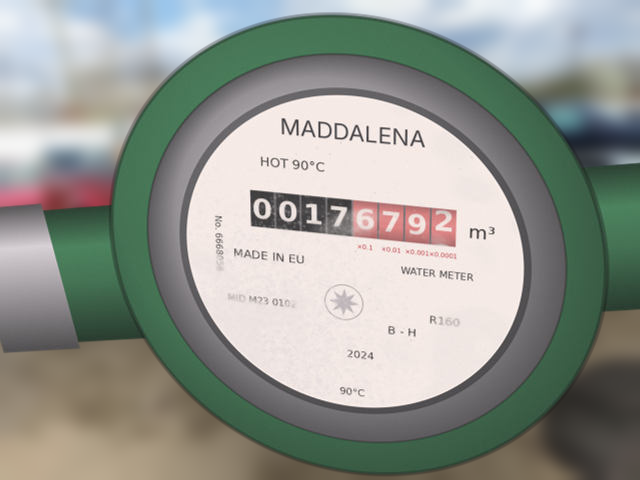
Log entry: 17.6792 m³
